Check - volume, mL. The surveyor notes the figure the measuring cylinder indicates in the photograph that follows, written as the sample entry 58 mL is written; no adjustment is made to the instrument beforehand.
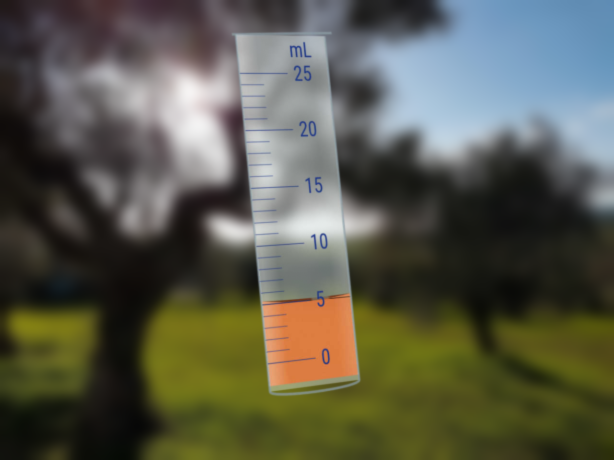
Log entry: 5 mL
